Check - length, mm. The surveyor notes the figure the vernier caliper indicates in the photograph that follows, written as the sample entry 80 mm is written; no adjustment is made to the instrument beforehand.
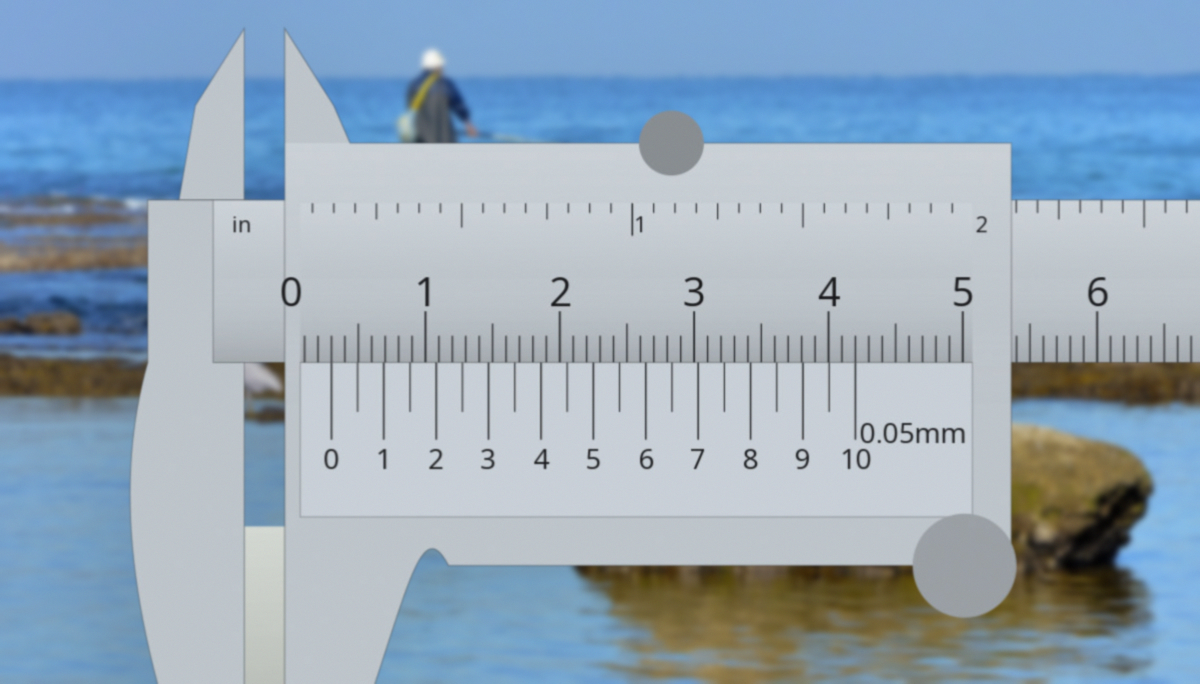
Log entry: 3.0 mm
